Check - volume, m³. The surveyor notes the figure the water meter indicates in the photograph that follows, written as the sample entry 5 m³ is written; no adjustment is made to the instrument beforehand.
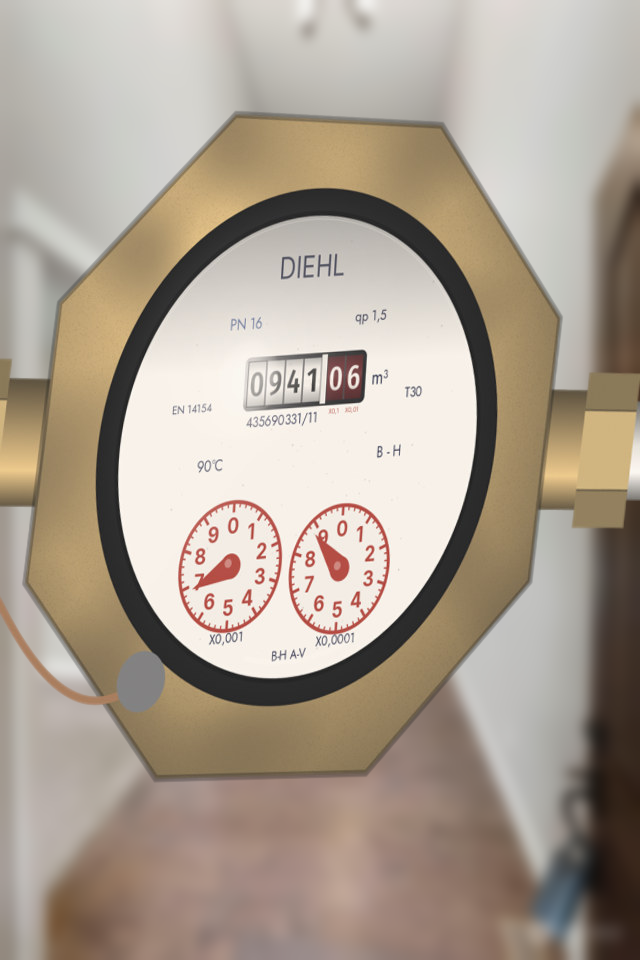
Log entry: 941.0668 m³
